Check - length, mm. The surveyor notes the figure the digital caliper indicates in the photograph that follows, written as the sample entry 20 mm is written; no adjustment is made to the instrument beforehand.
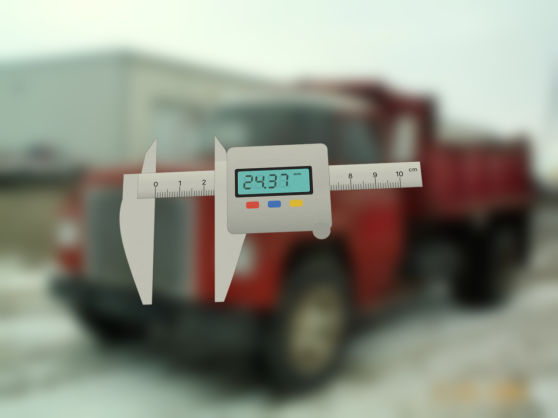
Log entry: 24.37 mm
